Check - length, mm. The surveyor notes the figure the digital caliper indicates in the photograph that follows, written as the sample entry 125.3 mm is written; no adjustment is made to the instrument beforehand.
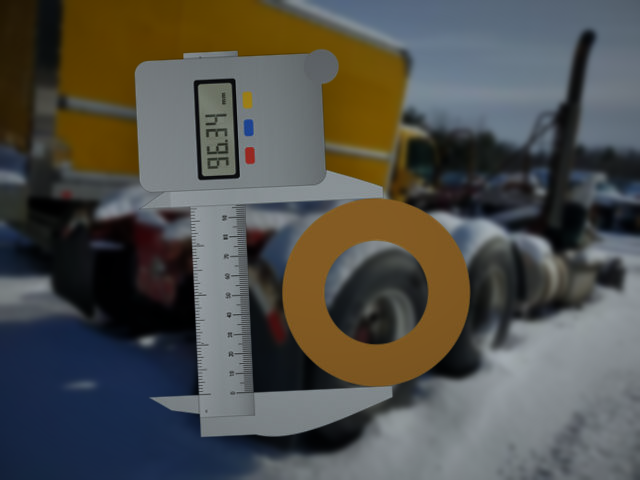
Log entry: 96.34 mm
